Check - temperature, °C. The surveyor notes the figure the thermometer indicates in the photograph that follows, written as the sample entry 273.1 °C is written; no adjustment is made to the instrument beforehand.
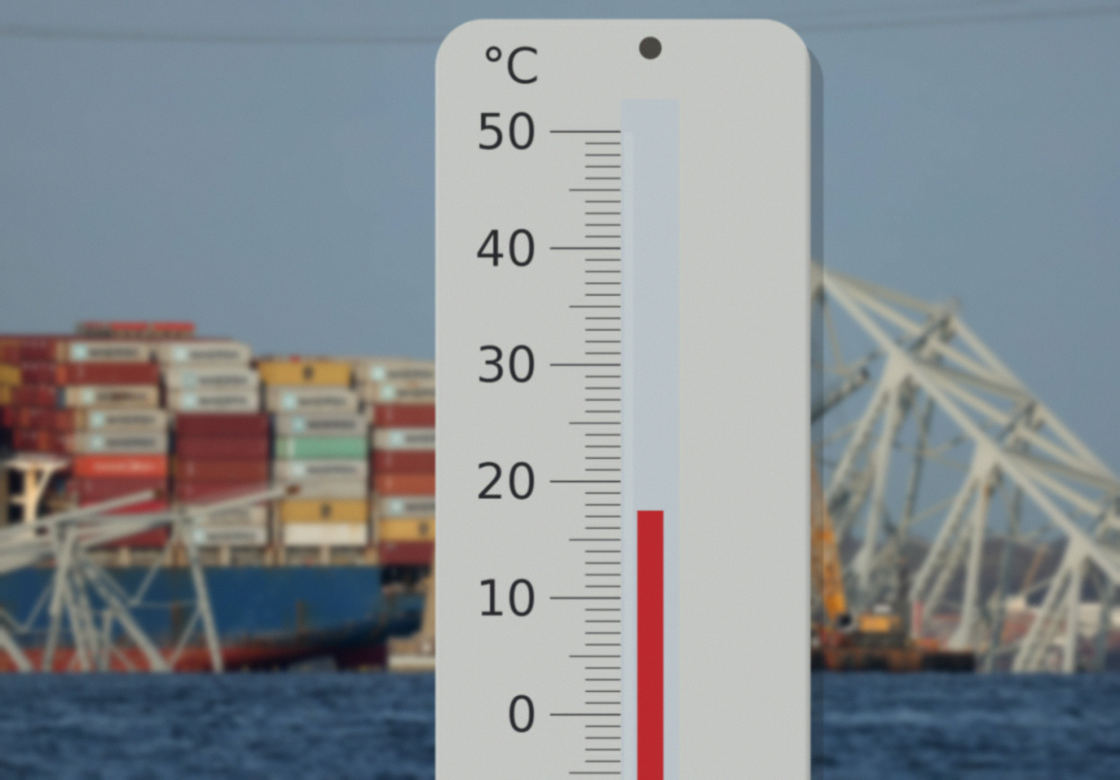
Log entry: 17.5 °C
